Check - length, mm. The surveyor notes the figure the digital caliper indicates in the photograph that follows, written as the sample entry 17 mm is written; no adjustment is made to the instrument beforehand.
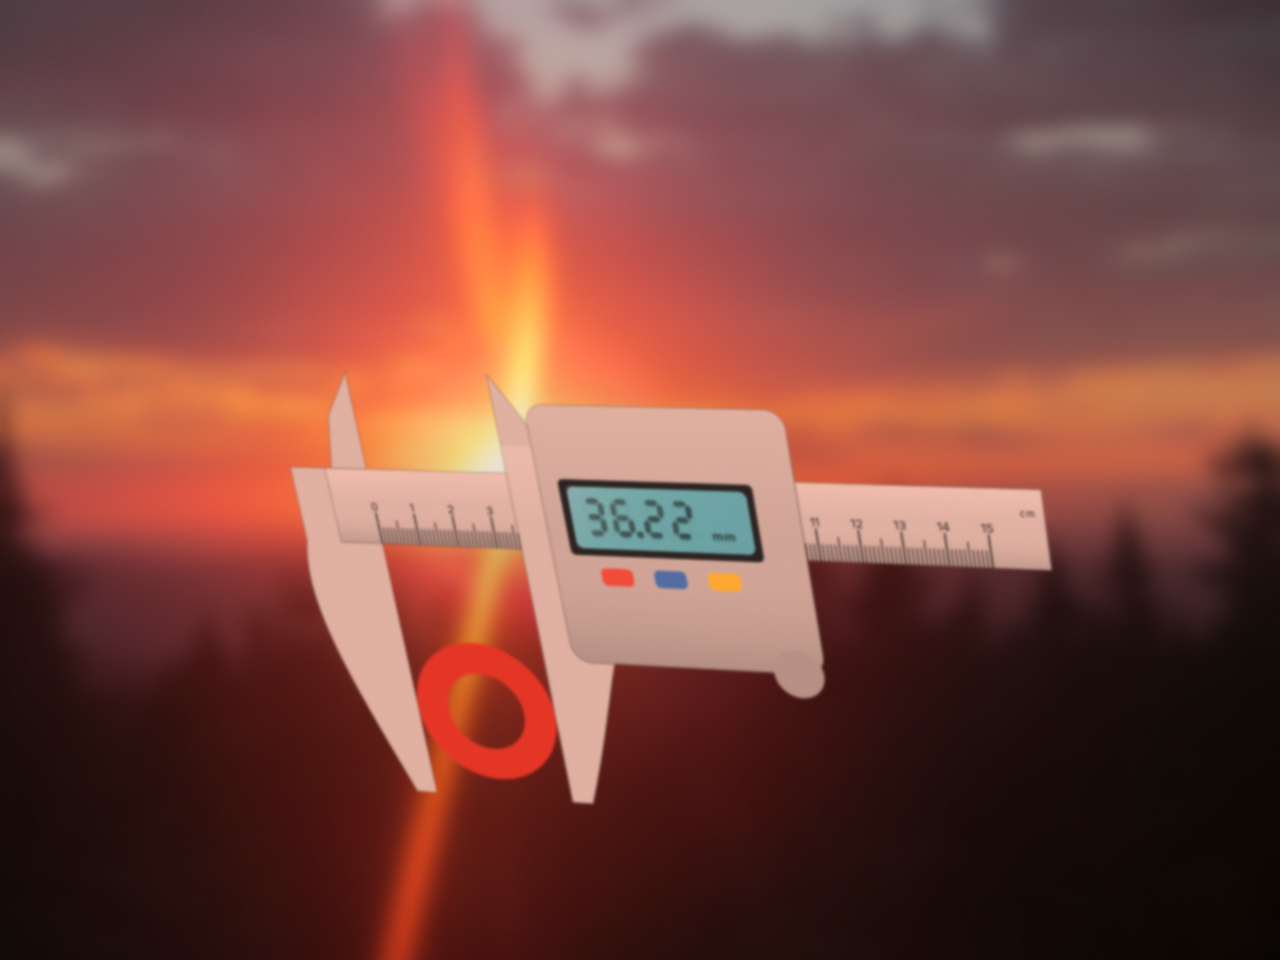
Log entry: 36.22 mm
